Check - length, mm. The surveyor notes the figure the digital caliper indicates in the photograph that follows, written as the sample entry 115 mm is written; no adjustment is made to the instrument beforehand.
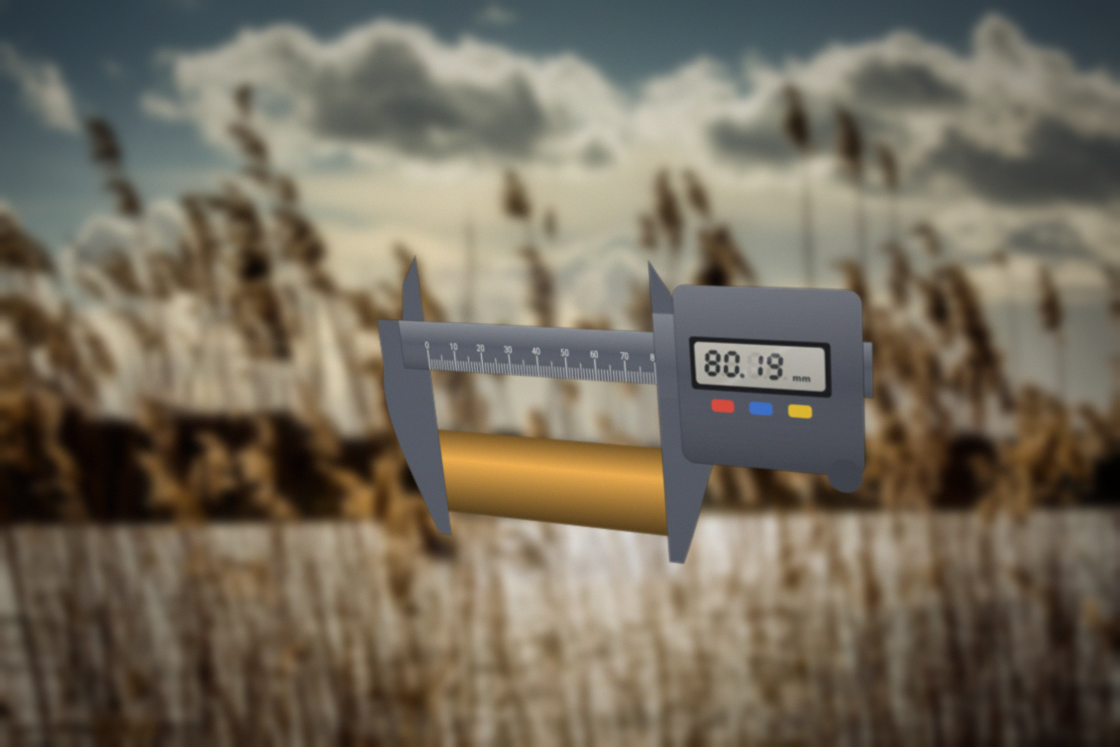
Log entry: 80.19 mm
